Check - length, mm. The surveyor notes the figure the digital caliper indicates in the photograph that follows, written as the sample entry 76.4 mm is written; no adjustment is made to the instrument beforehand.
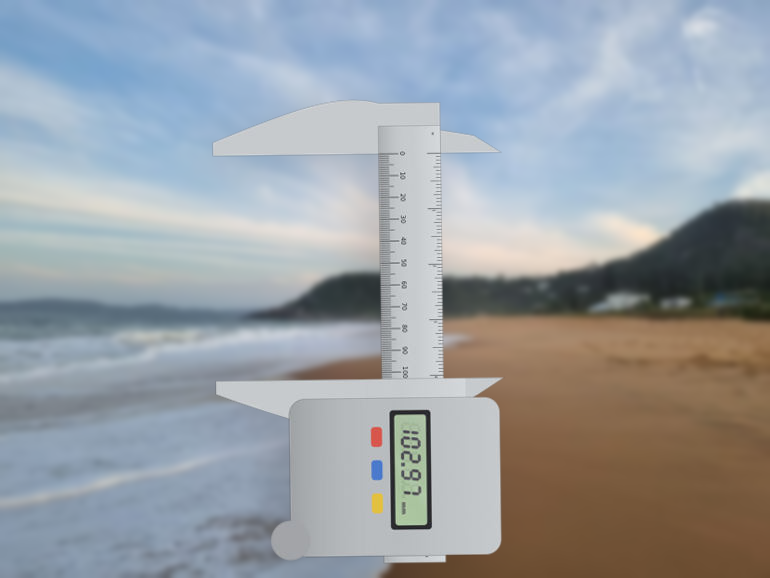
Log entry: 102.97 mm
